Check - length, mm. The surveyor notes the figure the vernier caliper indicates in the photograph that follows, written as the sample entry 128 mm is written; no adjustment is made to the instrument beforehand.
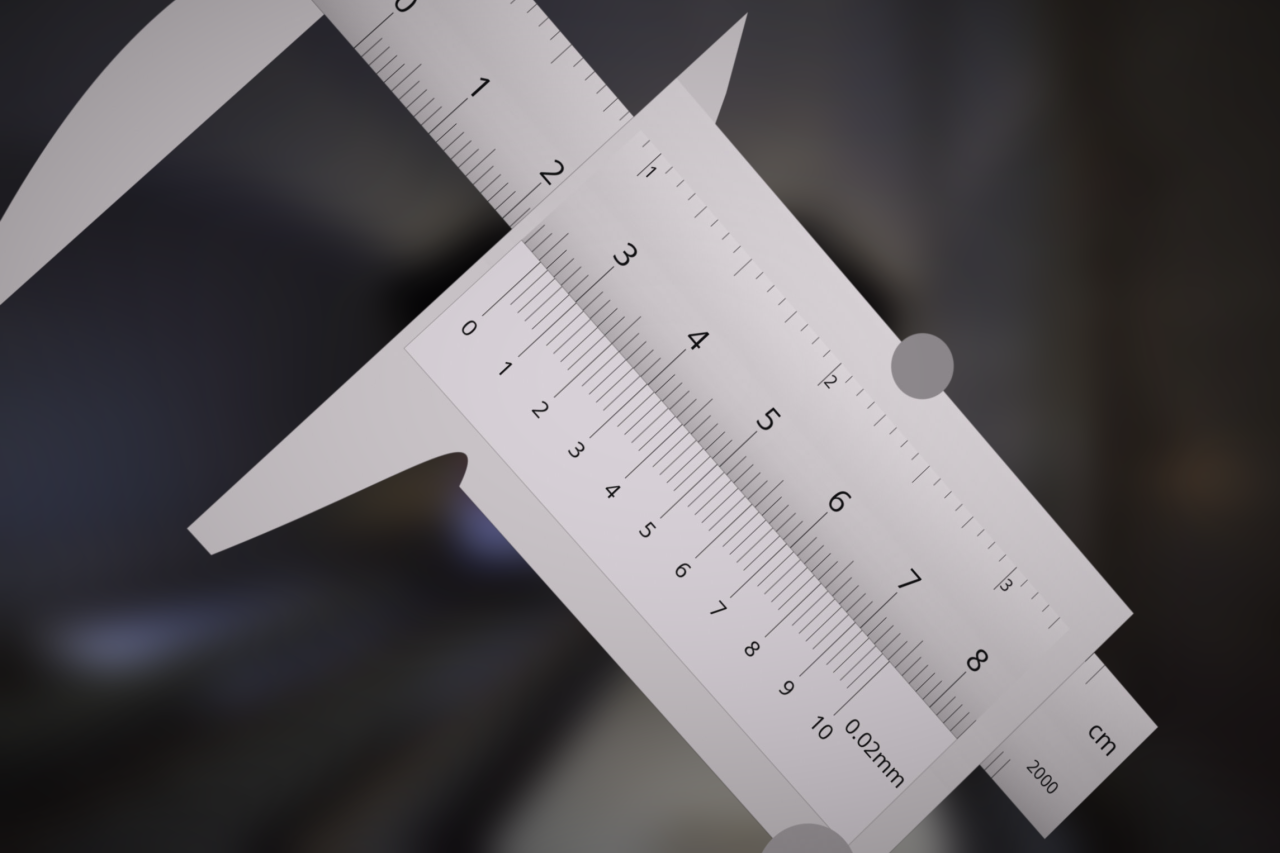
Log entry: 25.2 mm
